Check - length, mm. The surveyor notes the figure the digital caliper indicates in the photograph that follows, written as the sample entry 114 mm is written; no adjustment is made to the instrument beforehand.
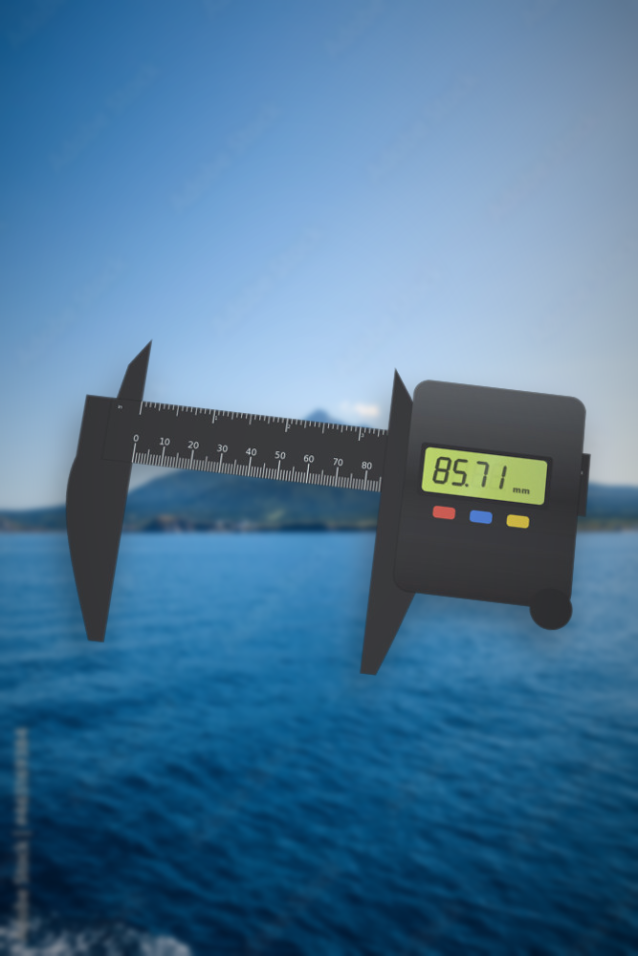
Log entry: 85.71 mm
